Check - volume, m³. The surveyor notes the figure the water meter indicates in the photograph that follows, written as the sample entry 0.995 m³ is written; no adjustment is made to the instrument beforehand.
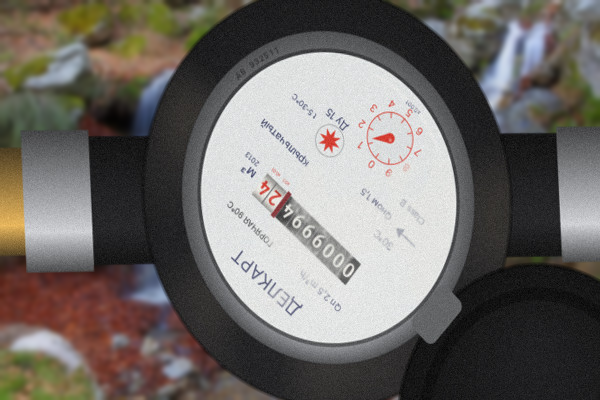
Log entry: 9994.241 m³
